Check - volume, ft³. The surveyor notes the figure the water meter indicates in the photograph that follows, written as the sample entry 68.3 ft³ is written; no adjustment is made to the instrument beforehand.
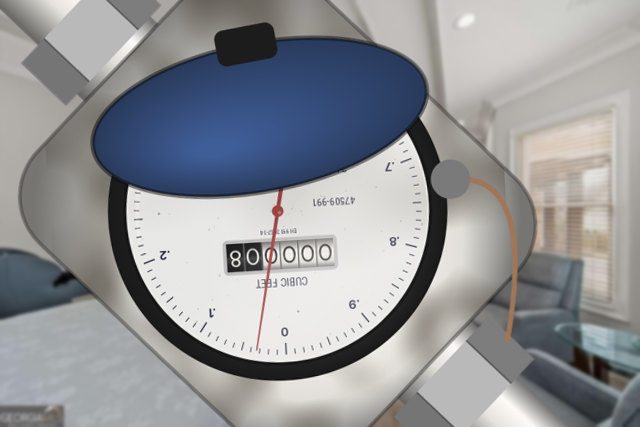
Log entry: 8.03 ft³
